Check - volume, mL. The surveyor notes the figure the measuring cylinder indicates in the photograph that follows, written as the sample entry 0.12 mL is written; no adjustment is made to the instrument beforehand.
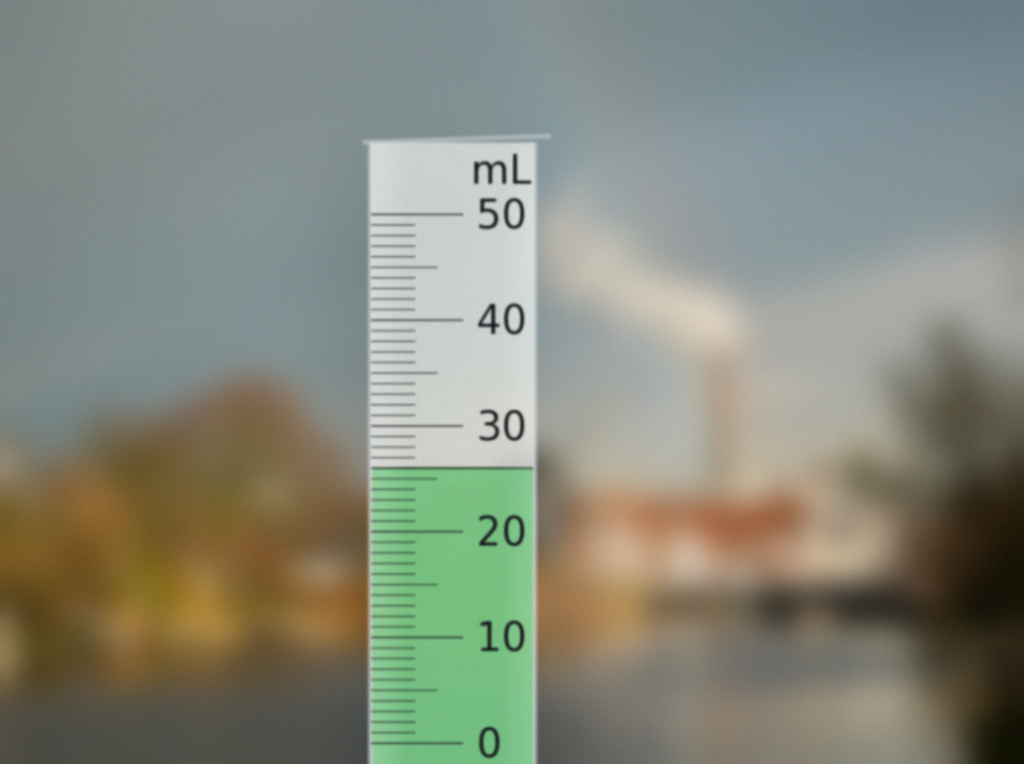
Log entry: 26 mL
